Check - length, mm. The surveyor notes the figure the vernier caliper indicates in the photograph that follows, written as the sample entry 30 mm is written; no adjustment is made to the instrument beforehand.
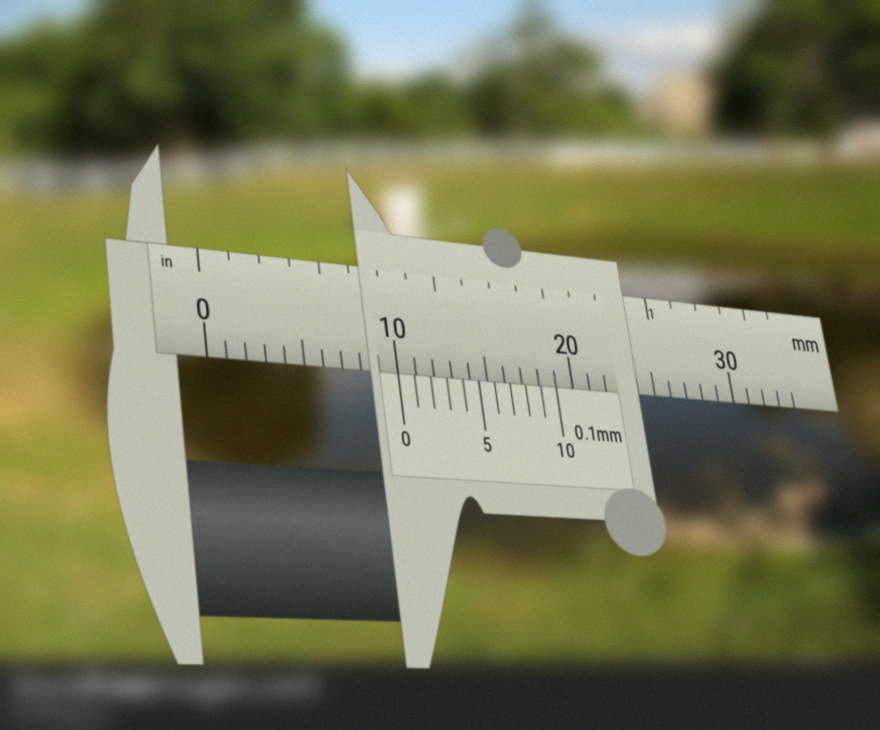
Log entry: 10.0 mm
